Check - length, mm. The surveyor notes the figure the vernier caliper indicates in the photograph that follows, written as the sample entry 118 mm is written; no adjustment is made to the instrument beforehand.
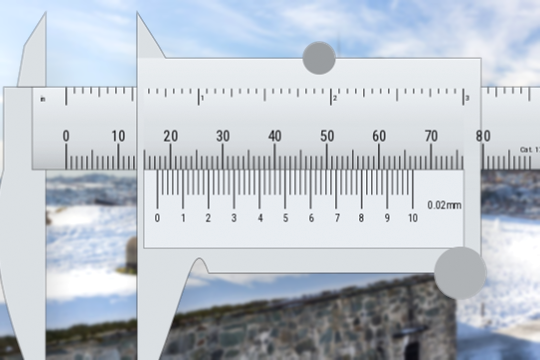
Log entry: 17.5 mm
